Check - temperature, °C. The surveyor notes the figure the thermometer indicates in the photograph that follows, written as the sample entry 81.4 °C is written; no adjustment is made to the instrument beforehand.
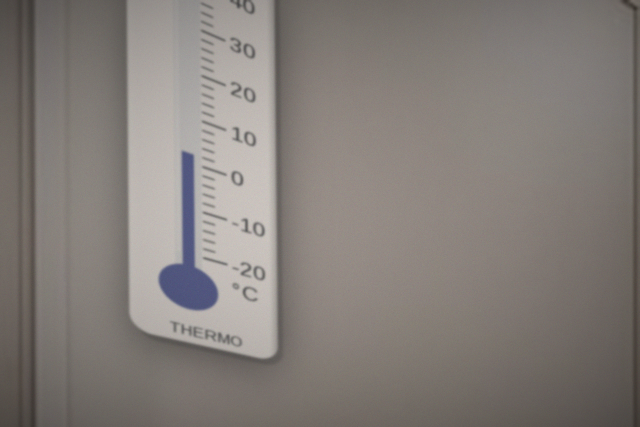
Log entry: 2 °C
